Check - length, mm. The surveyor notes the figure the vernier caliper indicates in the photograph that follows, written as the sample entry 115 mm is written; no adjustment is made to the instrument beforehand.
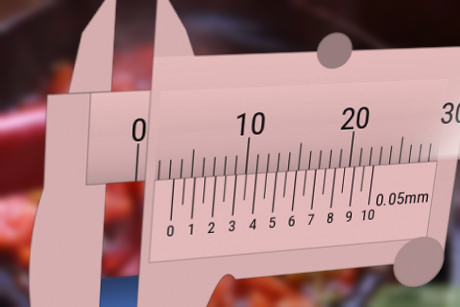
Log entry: 3.4 mm
